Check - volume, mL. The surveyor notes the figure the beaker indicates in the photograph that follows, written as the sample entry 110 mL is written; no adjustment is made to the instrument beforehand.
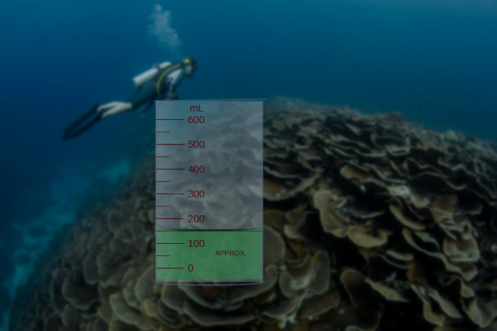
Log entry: 150 mL
